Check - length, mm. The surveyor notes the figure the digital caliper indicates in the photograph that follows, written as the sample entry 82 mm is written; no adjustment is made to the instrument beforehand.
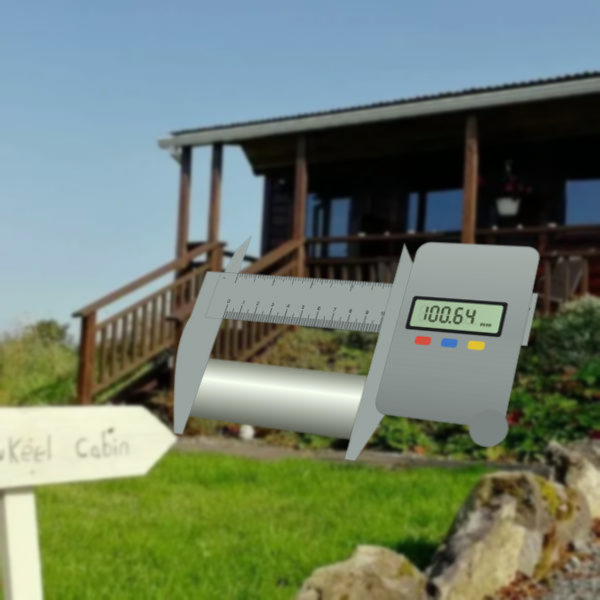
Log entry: 100.64 mm
